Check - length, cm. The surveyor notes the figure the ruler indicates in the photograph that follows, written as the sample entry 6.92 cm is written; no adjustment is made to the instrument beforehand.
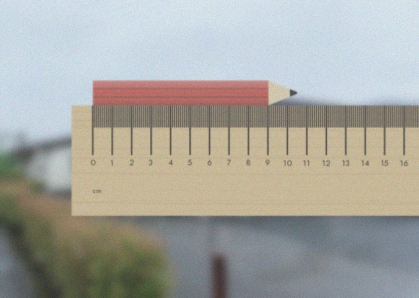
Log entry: 10.5 cm
